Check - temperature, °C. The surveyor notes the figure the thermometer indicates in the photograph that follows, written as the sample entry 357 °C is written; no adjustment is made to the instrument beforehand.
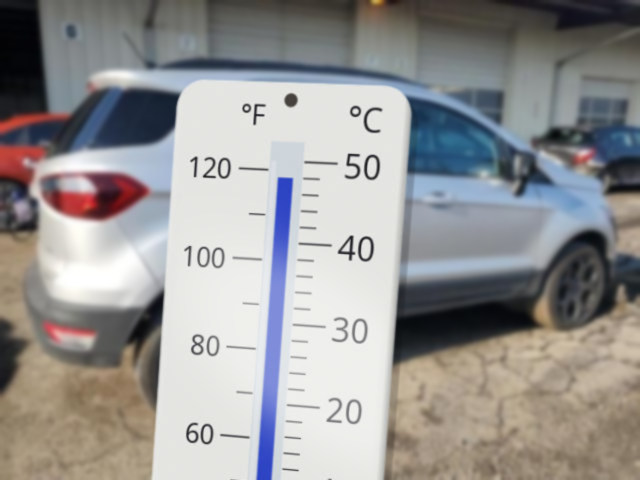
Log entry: 48 °C
